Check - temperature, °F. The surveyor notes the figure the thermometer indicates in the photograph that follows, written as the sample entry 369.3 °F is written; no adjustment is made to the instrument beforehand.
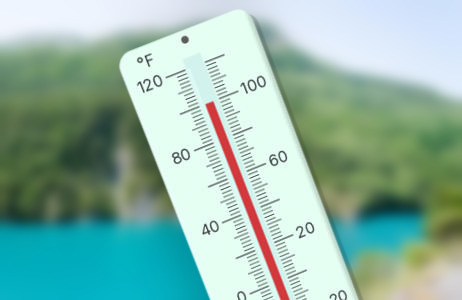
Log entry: 100 °F
